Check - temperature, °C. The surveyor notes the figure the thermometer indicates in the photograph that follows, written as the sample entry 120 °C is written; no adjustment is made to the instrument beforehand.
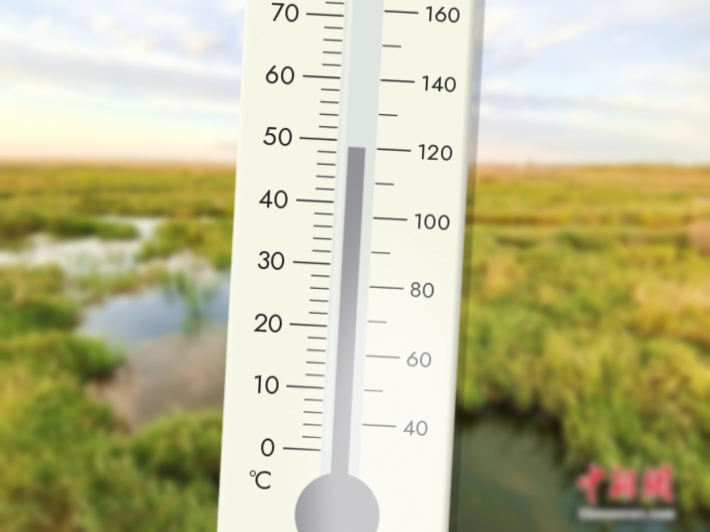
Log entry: 49 °C
